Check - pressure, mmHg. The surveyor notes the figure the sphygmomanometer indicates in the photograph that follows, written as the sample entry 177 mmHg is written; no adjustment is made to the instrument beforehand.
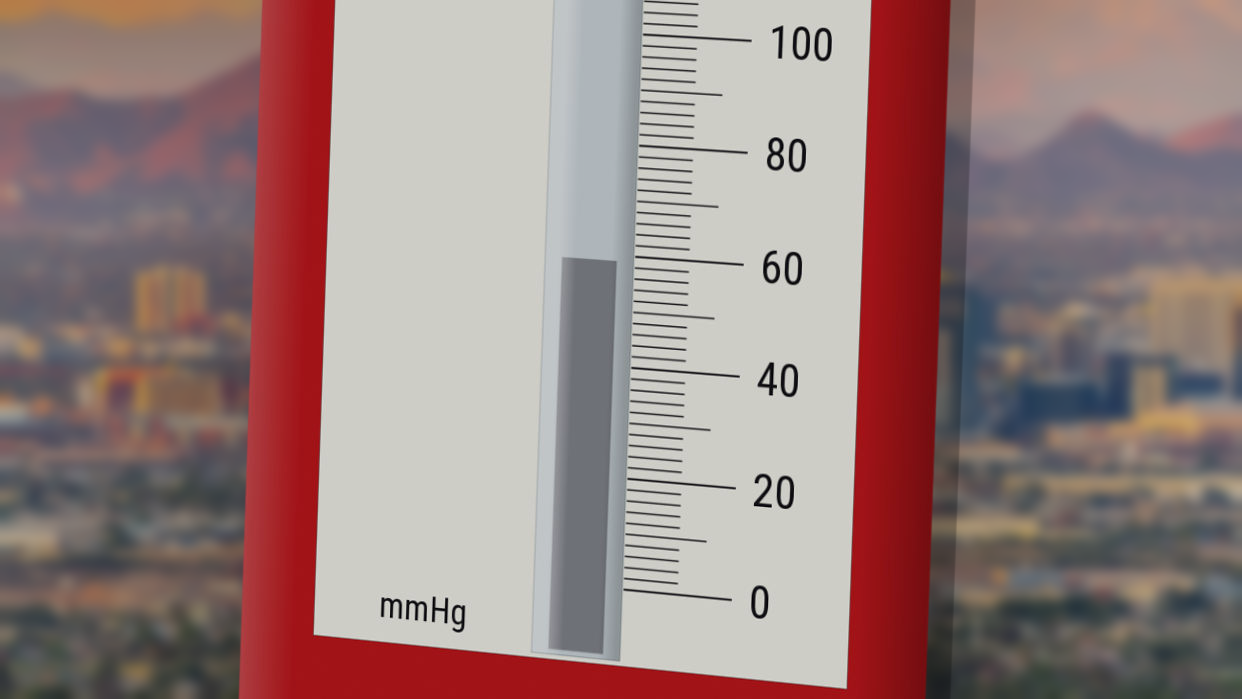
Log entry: 59 mmHg
